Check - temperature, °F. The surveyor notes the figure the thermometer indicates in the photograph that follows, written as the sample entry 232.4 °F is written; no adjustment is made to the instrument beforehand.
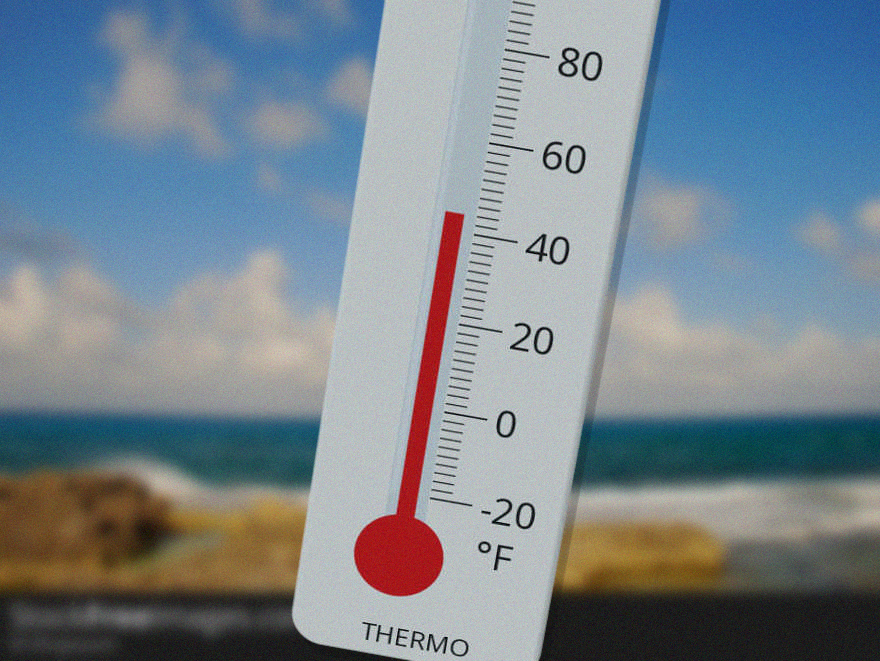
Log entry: 44 °F
